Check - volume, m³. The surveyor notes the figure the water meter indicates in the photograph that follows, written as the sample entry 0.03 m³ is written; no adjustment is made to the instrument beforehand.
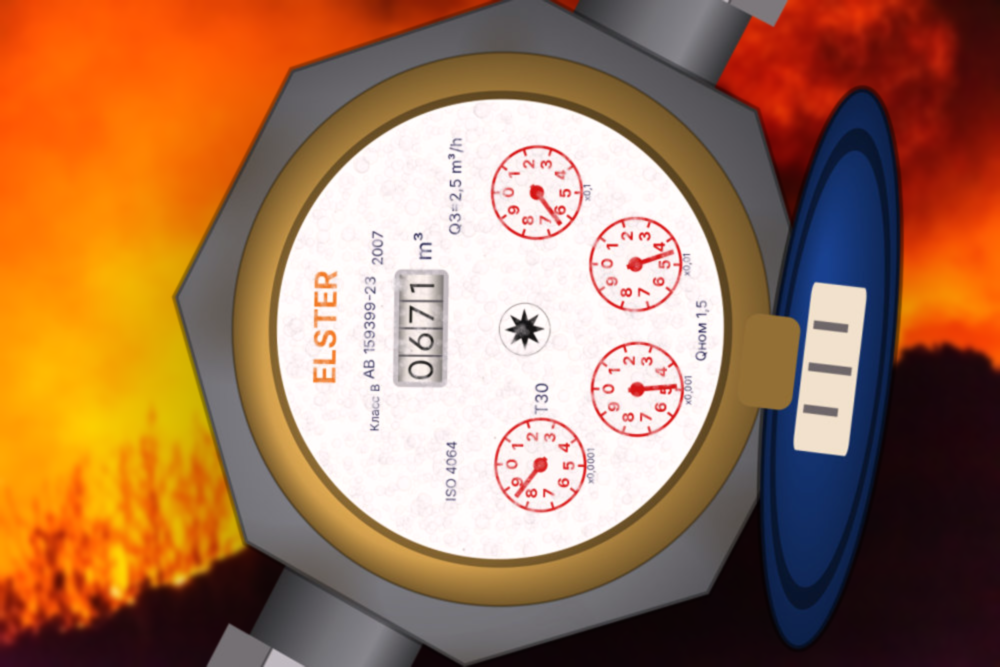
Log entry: 671.6448 m³
